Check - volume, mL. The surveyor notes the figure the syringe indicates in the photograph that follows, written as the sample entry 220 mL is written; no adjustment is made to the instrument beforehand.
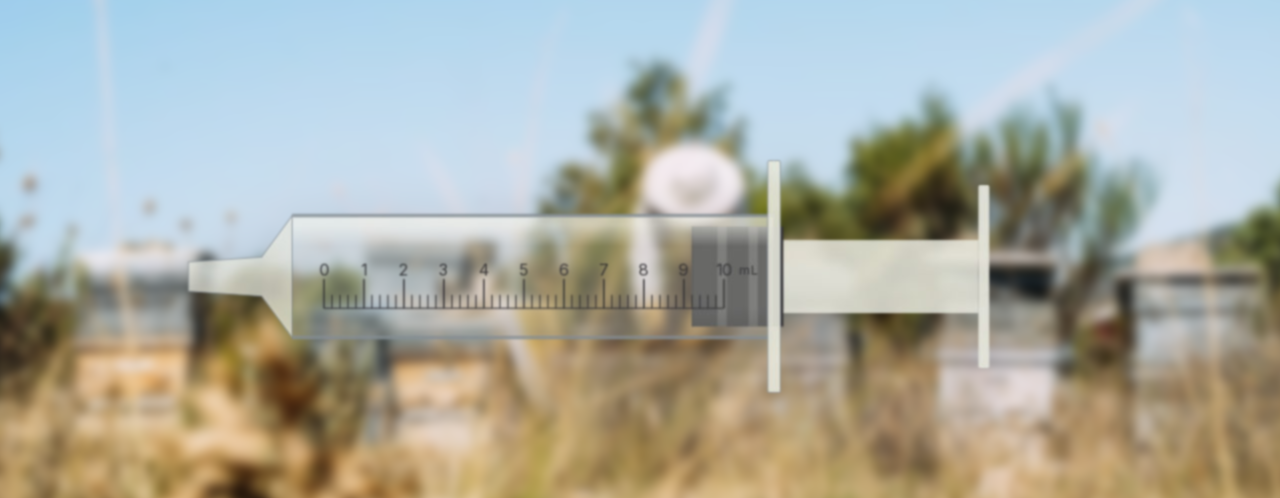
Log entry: 9.2 mL
